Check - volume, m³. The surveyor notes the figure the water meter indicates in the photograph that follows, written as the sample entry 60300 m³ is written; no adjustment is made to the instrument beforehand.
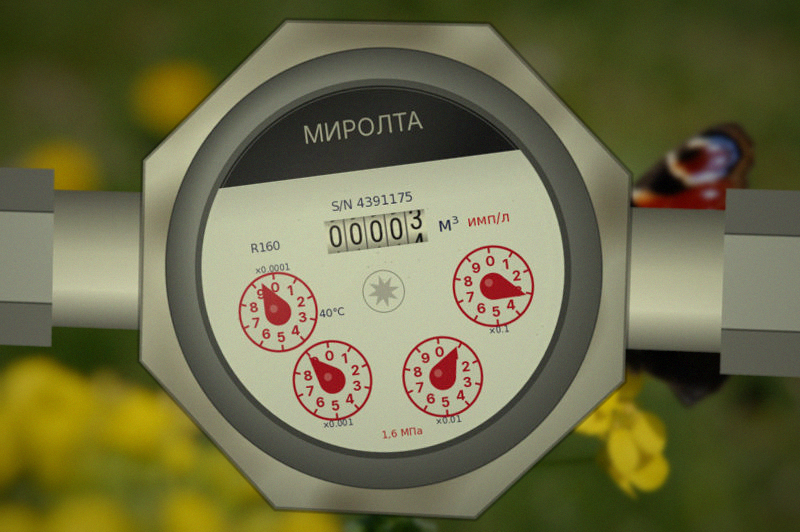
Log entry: 3.3089 m³
